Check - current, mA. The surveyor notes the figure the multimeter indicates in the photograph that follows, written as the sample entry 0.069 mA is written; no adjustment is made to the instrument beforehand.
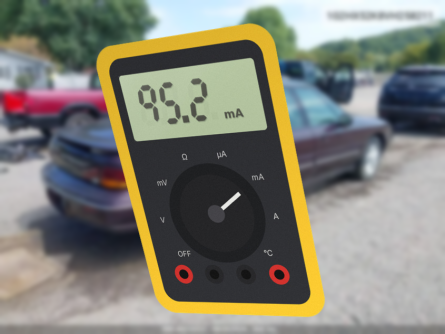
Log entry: 95.2 mA
